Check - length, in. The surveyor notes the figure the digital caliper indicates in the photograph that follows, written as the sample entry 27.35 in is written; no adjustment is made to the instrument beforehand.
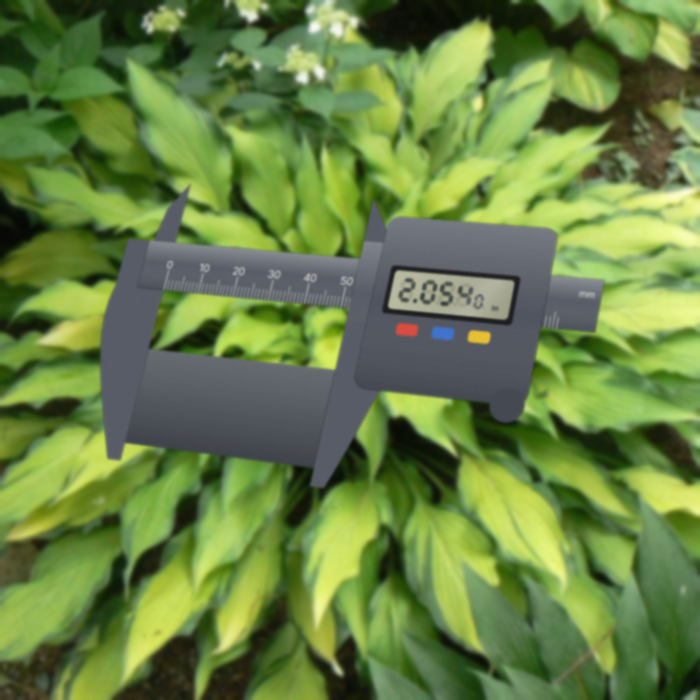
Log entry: 2.0540 in
